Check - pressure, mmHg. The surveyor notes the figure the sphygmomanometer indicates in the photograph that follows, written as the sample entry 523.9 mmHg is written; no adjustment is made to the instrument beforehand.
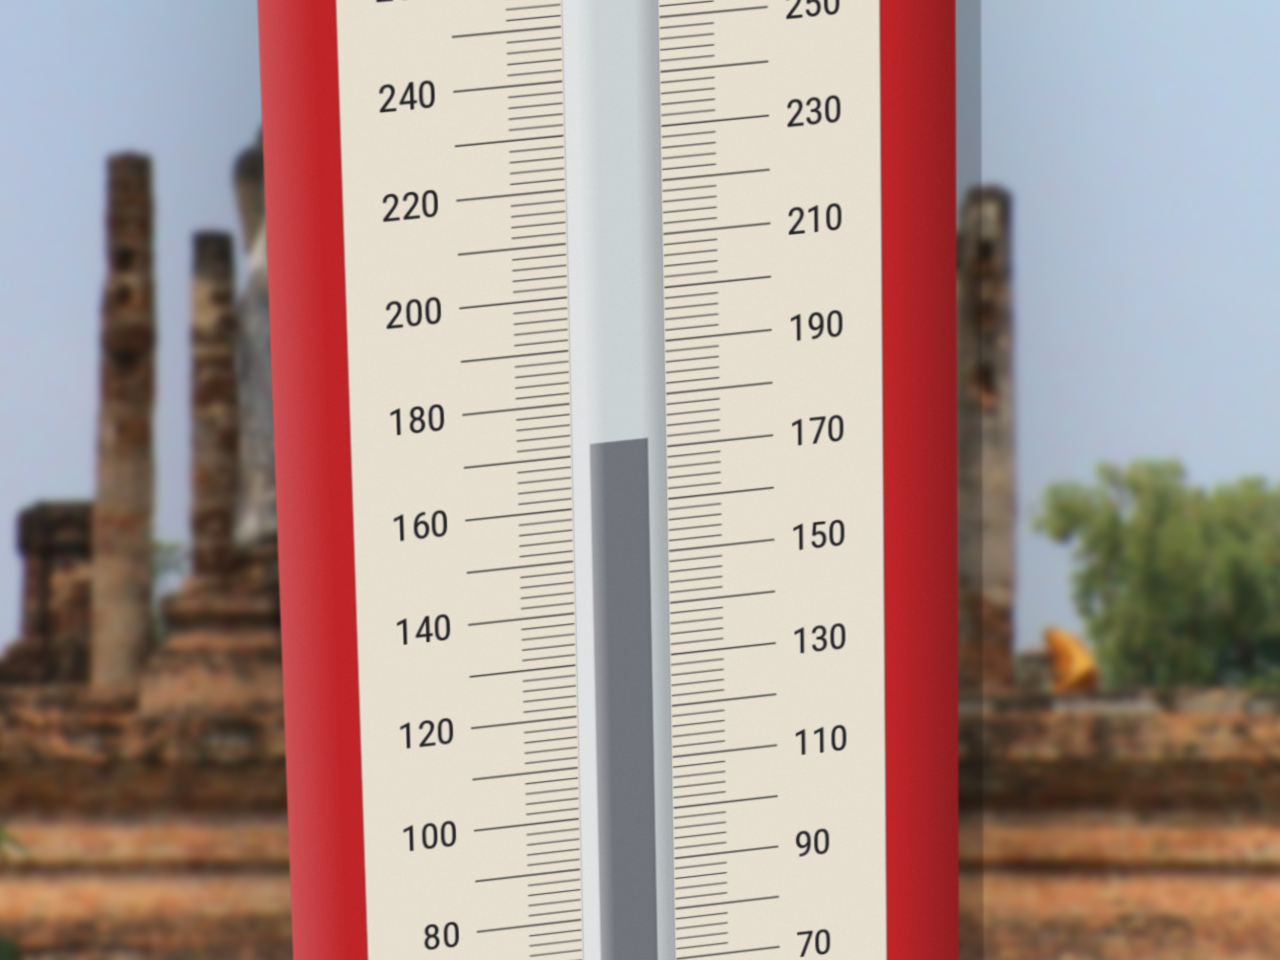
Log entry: 172 mmHg
